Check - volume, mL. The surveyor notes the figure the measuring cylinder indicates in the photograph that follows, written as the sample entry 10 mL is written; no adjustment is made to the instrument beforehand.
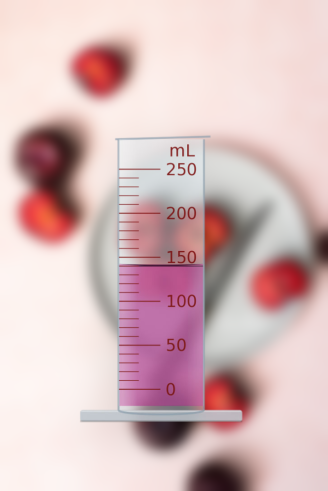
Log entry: 140 mL
